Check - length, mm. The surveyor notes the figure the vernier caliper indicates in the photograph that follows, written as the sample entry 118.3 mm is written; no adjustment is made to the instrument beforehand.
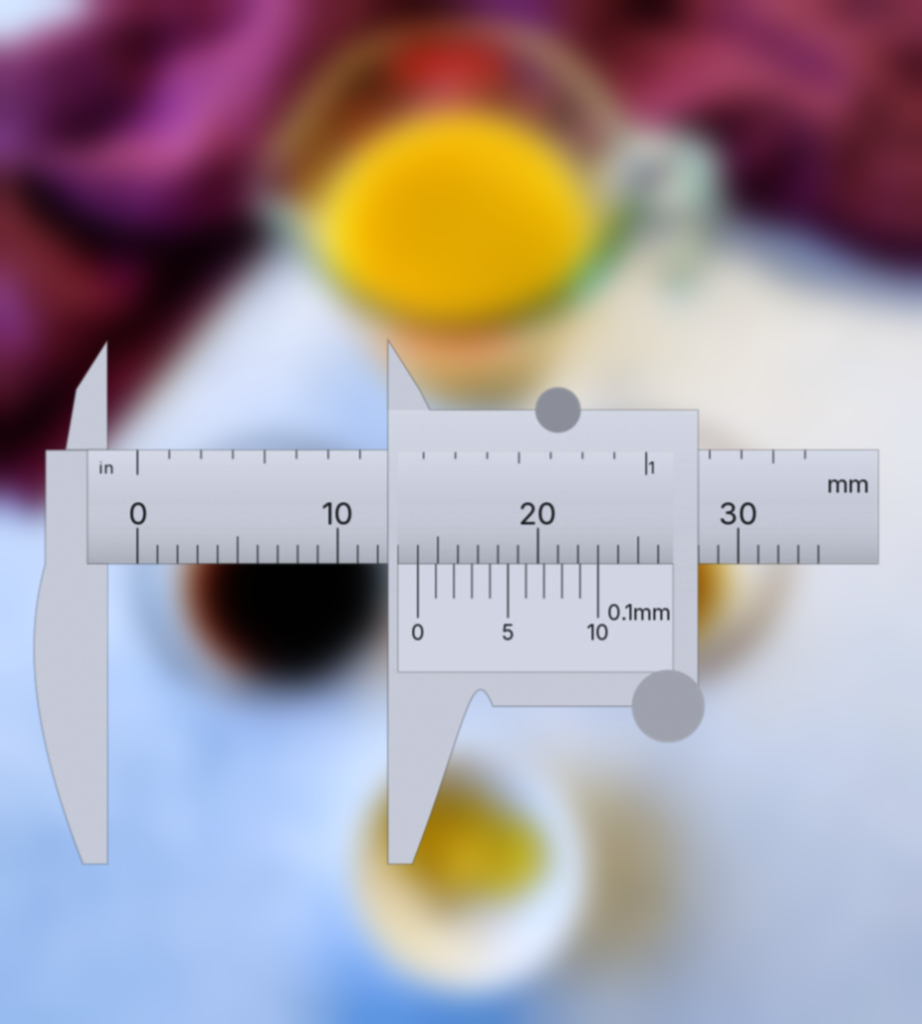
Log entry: 14.0 mm
